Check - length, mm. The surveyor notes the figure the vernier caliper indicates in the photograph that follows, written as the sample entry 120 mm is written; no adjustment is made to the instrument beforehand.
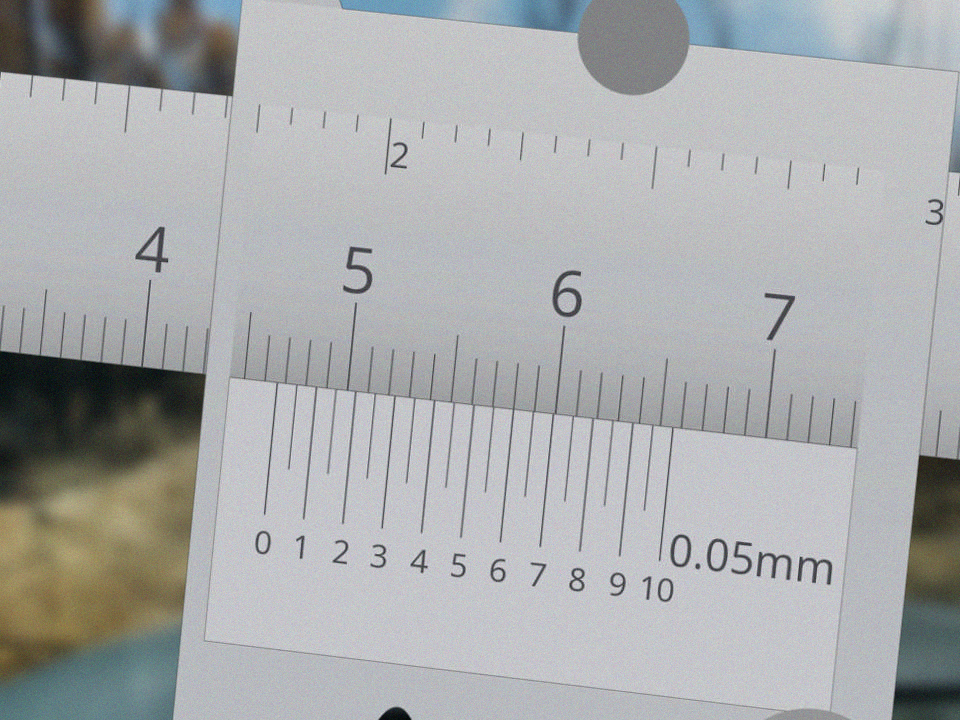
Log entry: 46.6 mm
